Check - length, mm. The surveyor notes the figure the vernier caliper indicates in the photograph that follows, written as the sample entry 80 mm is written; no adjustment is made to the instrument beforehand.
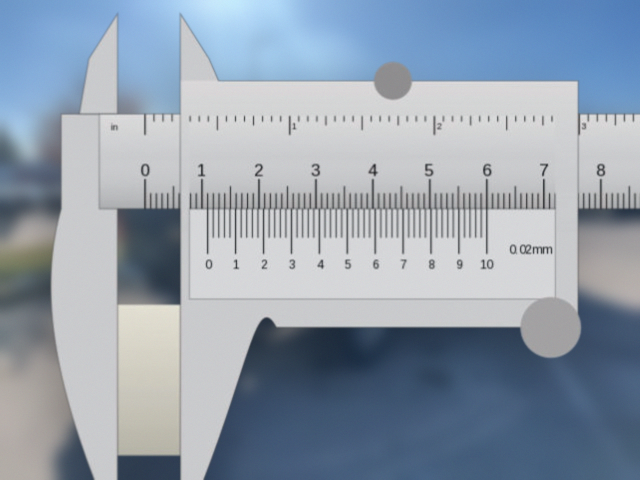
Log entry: 11.0 mm
